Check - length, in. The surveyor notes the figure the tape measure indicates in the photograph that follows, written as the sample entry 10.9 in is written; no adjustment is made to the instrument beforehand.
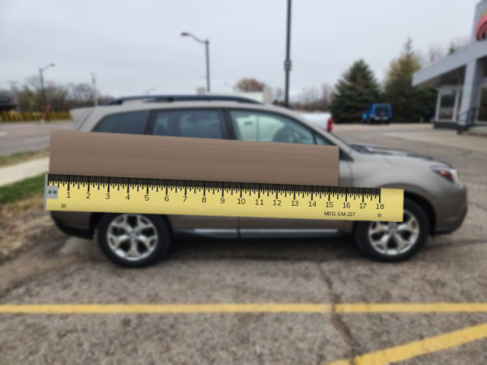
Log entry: 15.5 in
